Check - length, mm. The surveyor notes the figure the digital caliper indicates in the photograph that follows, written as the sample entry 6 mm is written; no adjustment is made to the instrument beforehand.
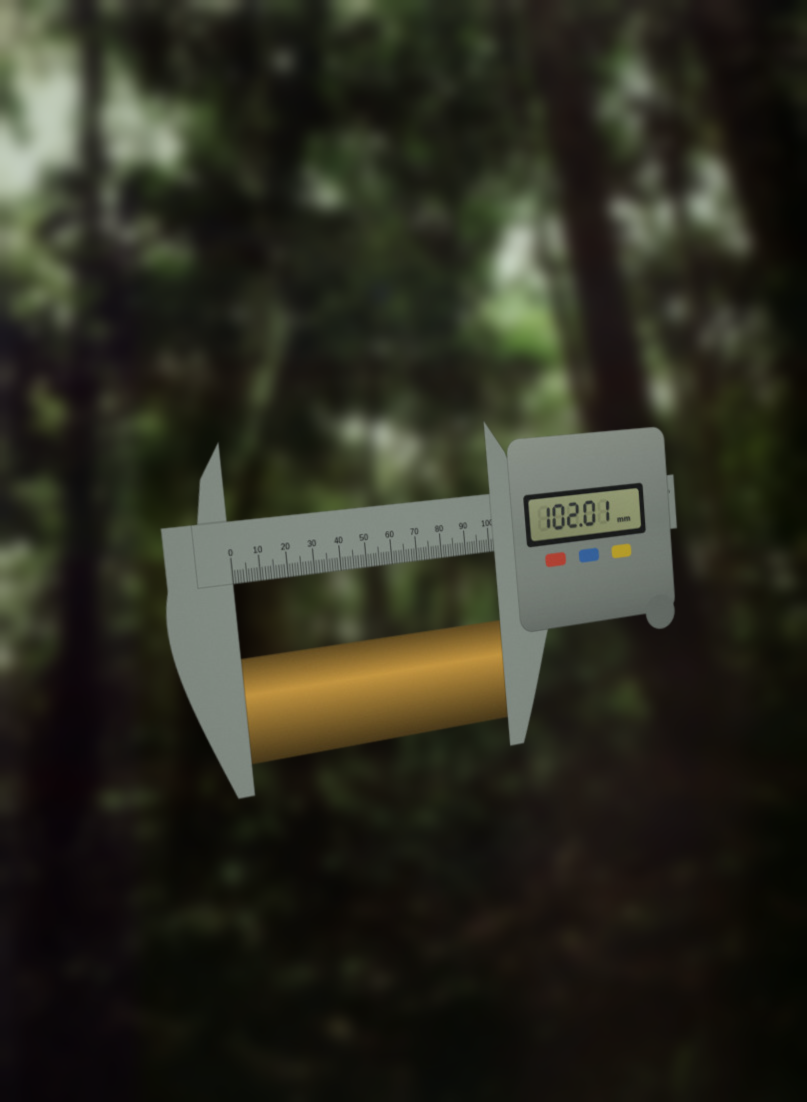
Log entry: 102.01 mm
